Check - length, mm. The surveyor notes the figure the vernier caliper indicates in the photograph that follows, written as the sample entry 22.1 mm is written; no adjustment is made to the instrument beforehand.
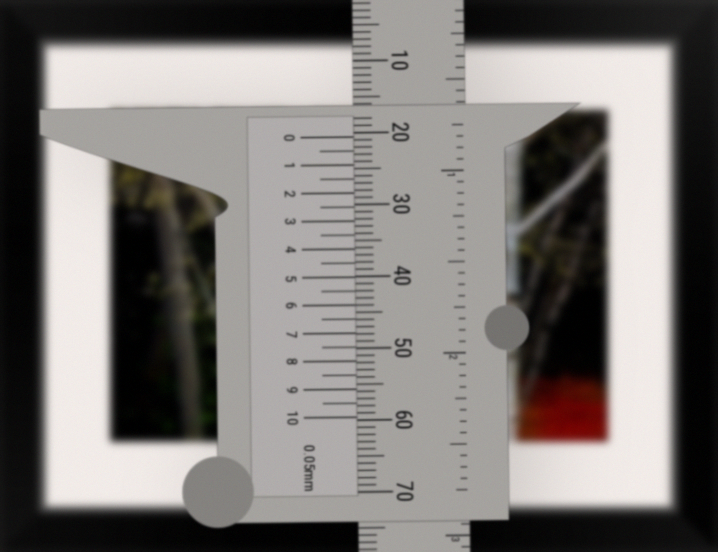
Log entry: 20.6 mm
